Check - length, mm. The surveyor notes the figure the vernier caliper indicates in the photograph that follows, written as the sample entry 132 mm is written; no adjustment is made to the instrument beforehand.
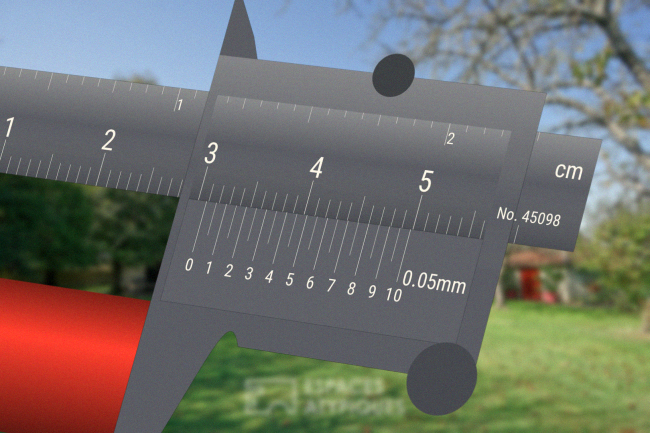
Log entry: 30.8 mm
